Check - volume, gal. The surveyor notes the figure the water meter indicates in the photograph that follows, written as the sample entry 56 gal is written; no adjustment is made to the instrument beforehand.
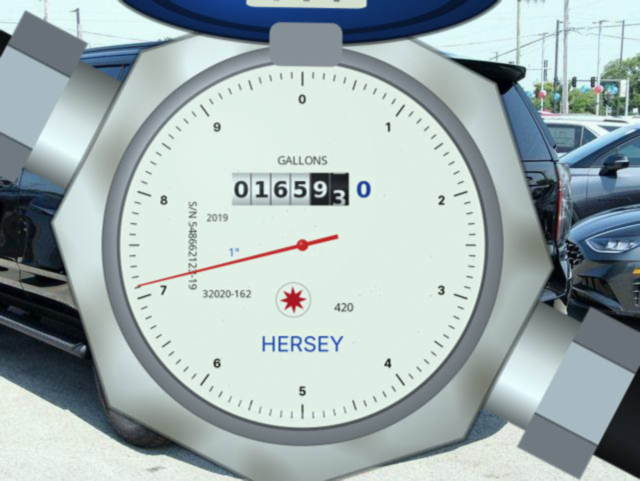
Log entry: 165927.1 gal
